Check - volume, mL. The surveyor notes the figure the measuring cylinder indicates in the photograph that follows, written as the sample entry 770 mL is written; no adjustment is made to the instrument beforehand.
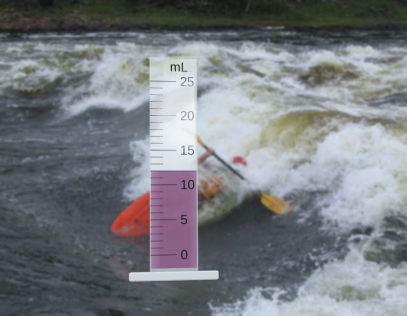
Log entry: 12 mL
